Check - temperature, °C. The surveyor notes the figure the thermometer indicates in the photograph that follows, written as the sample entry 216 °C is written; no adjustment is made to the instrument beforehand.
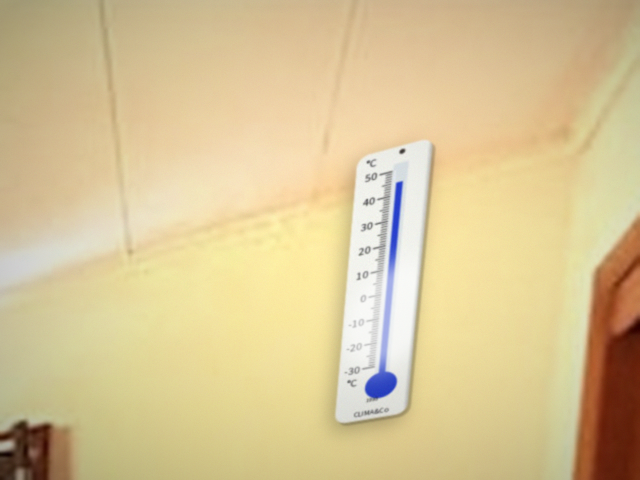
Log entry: 45 °C
